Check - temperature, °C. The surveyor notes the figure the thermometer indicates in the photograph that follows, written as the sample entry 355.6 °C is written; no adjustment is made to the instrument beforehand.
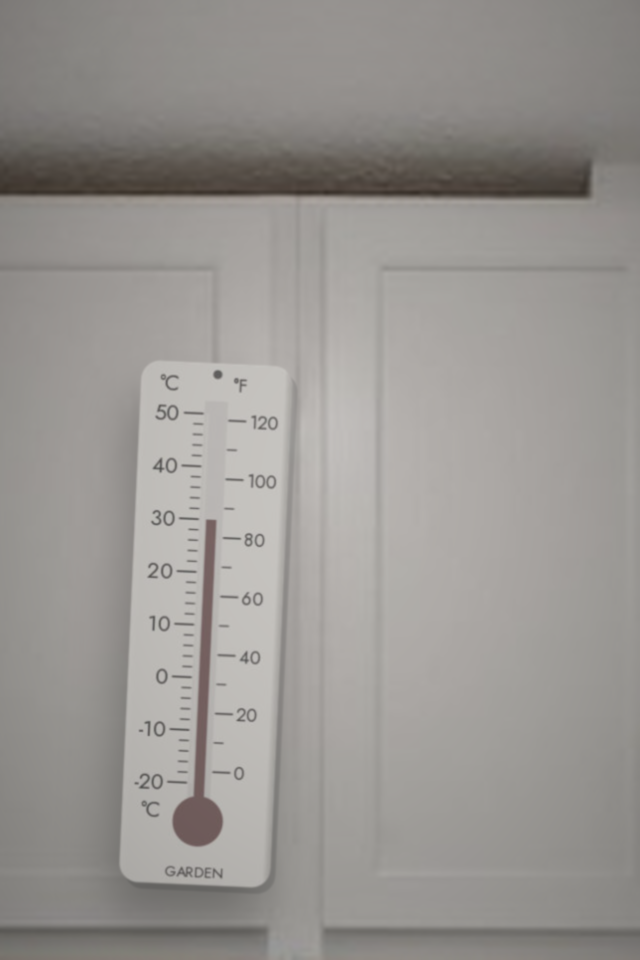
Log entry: 30 °C
